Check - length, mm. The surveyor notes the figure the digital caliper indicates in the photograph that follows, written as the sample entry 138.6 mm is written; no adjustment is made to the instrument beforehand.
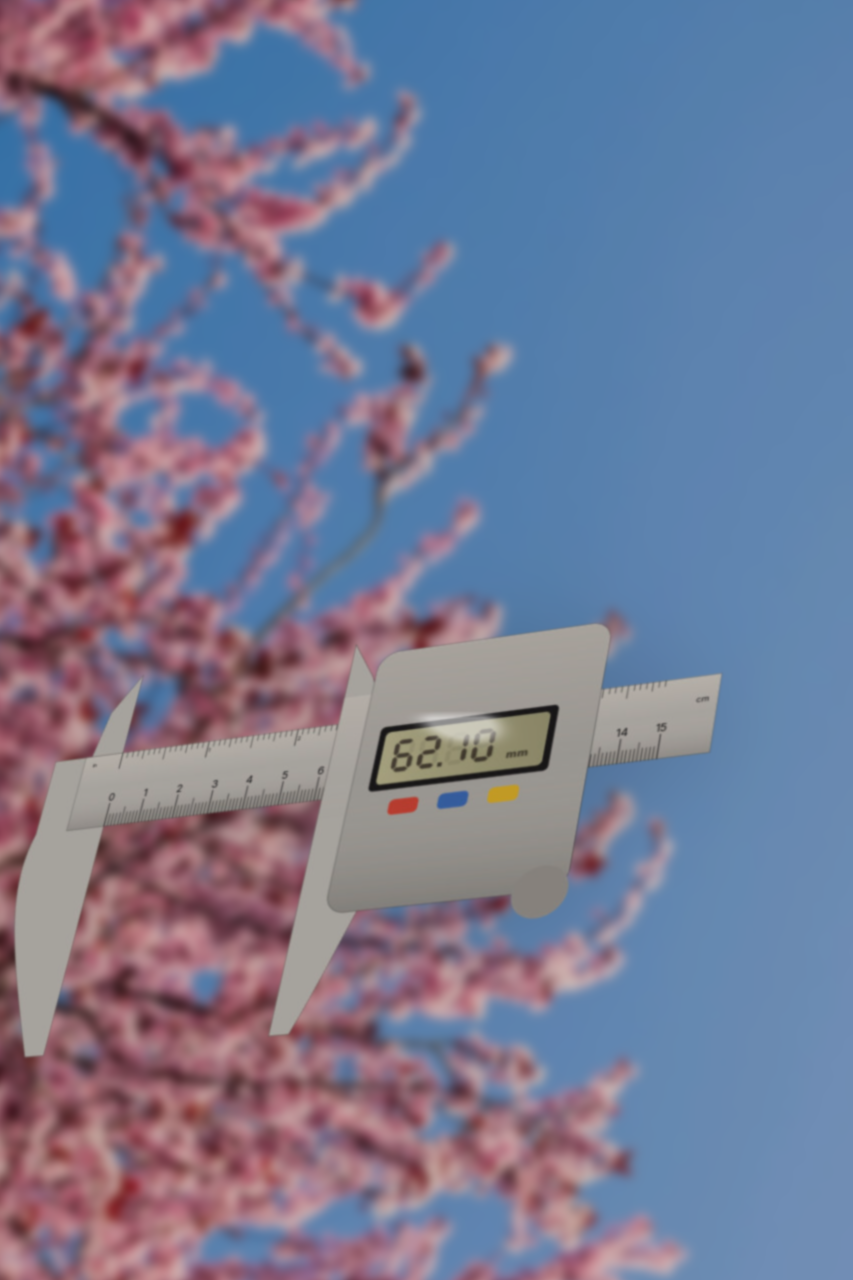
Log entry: 62.10 mm
